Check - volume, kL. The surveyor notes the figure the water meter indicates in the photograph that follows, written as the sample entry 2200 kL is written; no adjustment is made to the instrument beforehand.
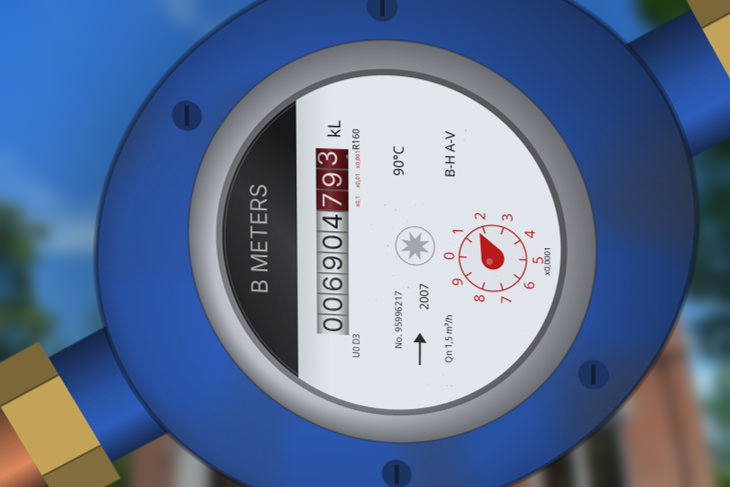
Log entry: 6904.7931 kL
